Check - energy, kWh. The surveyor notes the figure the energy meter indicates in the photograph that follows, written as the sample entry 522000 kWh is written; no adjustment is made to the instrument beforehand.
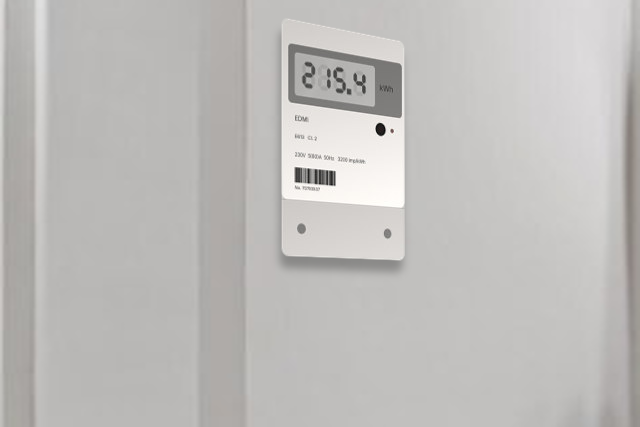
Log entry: 215.4 kWh
